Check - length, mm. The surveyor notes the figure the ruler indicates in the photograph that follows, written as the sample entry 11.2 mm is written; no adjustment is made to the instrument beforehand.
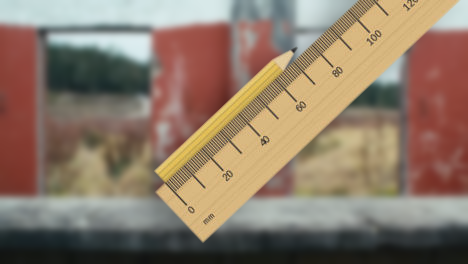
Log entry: 75 mm
